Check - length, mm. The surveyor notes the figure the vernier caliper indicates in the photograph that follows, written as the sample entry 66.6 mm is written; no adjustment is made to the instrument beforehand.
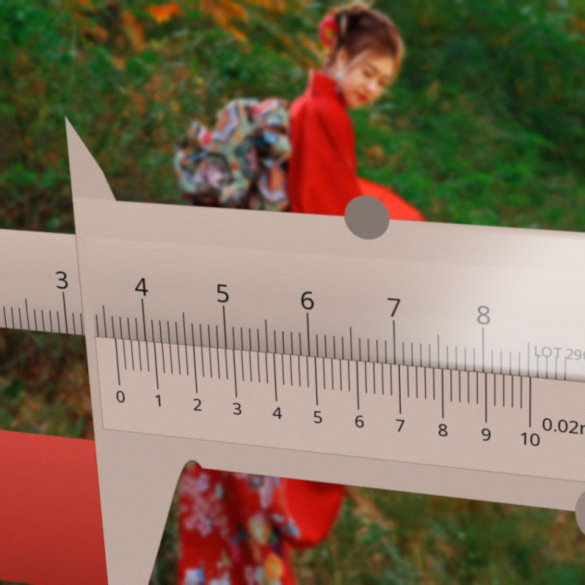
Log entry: 36.2 mm
